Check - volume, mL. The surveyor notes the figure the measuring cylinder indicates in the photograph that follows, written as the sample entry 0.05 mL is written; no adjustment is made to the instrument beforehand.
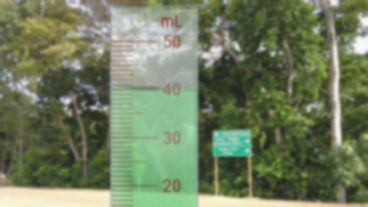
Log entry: 40 mL
